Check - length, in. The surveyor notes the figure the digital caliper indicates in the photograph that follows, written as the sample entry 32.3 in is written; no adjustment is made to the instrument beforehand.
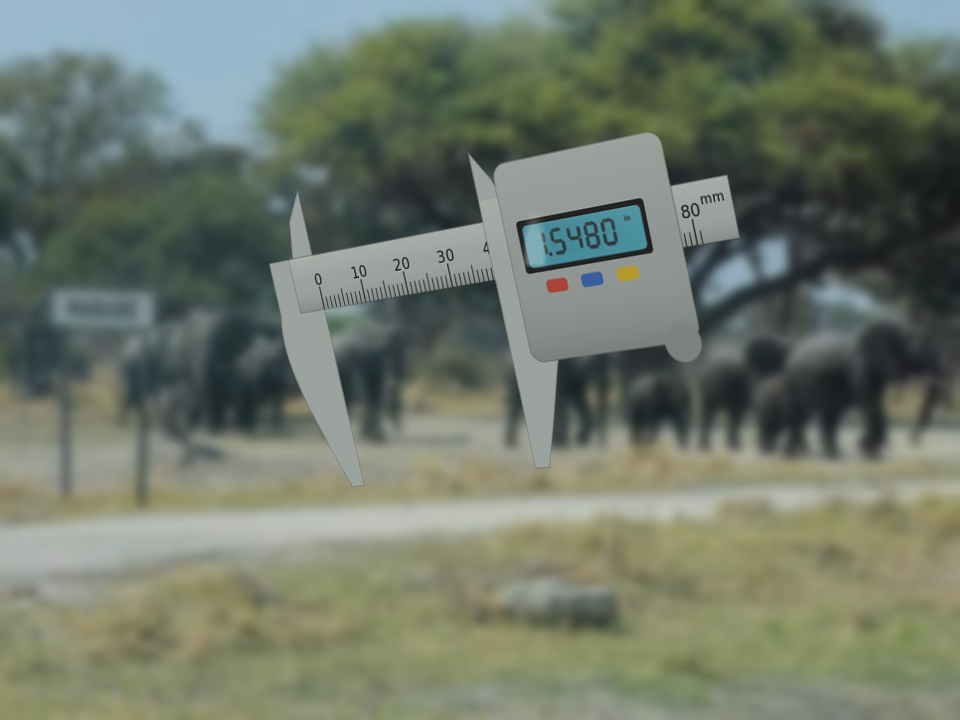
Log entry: 1.5480 in
